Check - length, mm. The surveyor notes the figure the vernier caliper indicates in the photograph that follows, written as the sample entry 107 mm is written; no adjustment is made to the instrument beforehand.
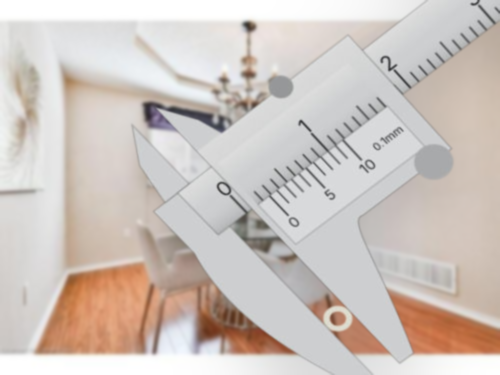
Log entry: 2.8 mm
